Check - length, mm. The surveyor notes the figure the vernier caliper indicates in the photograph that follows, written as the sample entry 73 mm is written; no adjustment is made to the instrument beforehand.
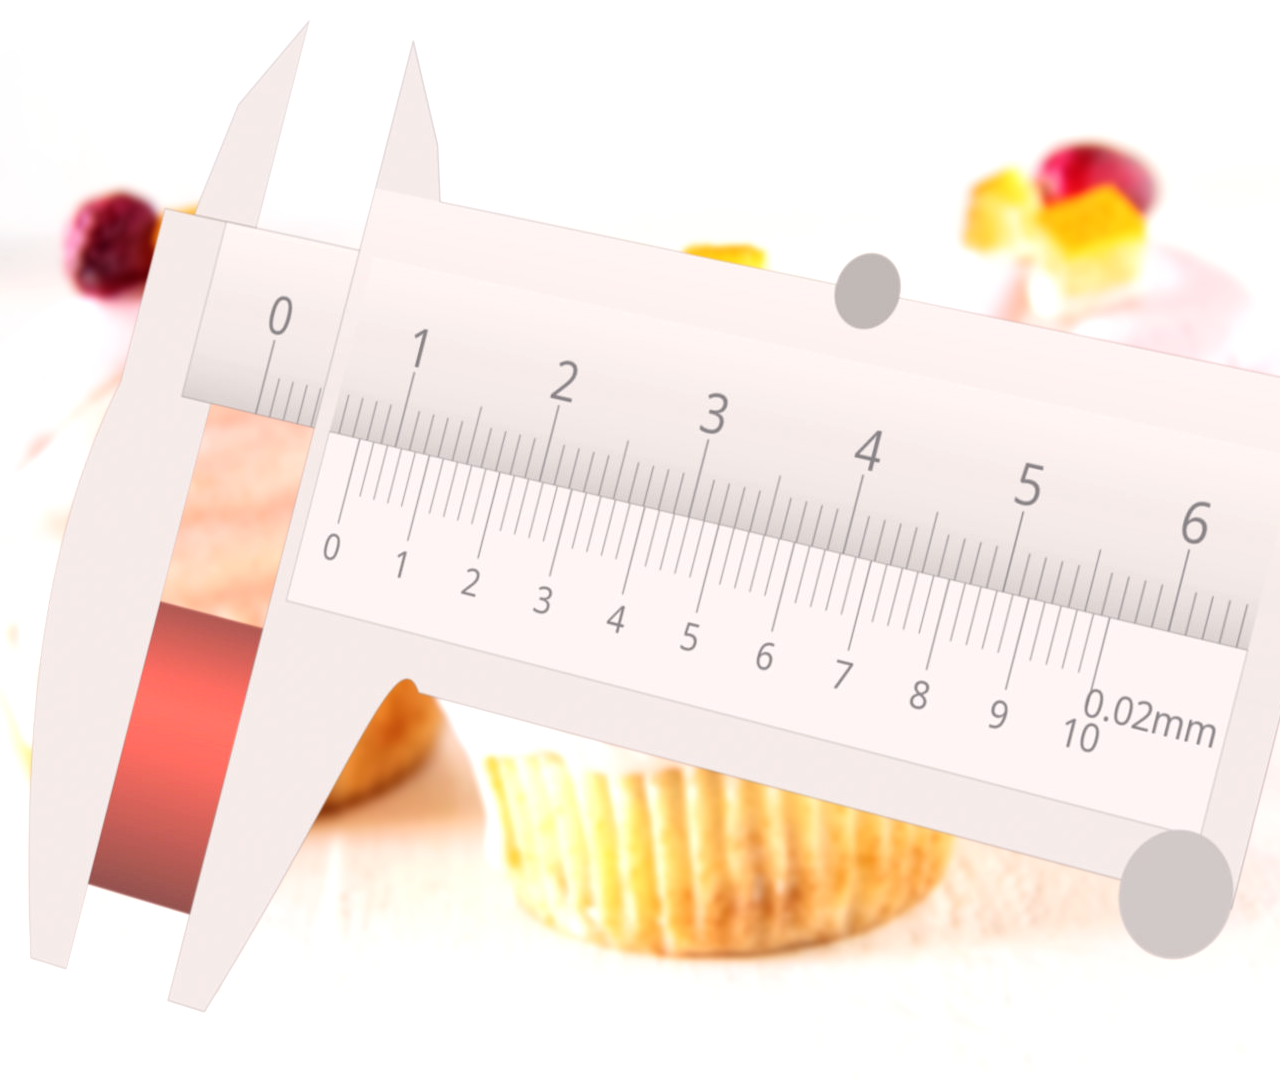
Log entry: 7.5 mm
